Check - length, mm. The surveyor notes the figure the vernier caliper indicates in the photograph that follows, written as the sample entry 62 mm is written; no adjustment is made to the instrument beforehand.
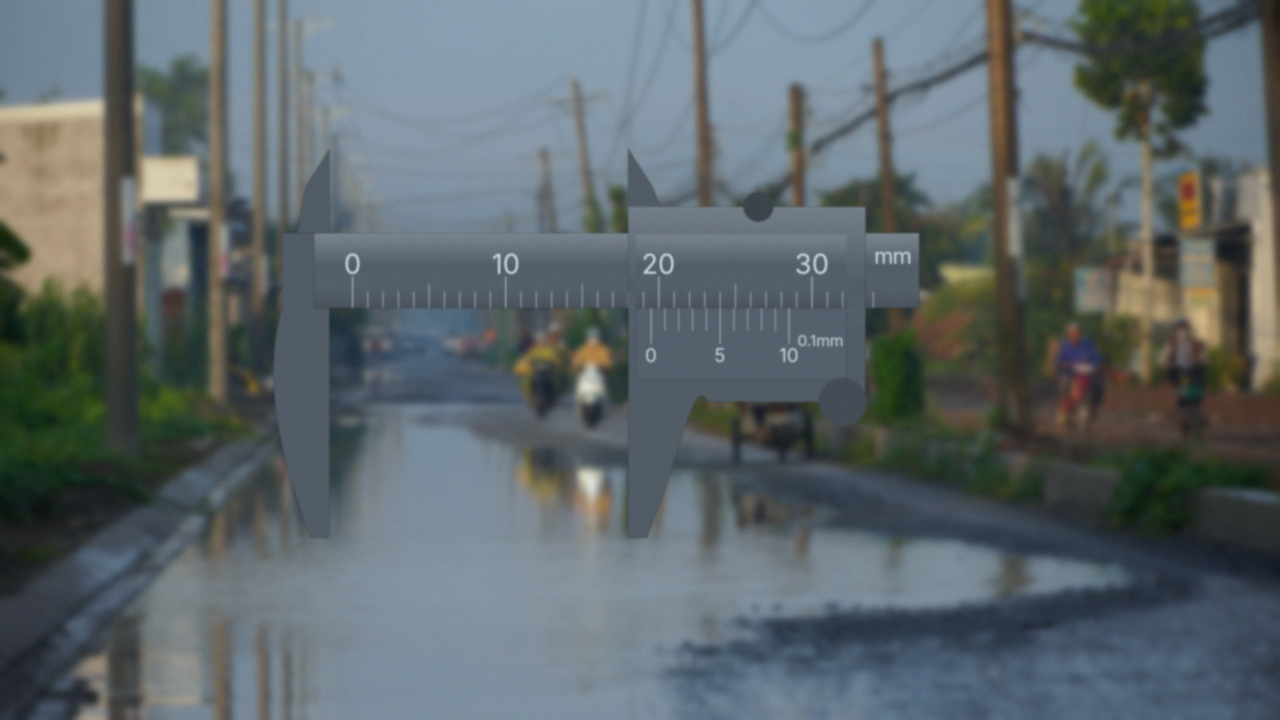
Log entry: 19.5 mm
